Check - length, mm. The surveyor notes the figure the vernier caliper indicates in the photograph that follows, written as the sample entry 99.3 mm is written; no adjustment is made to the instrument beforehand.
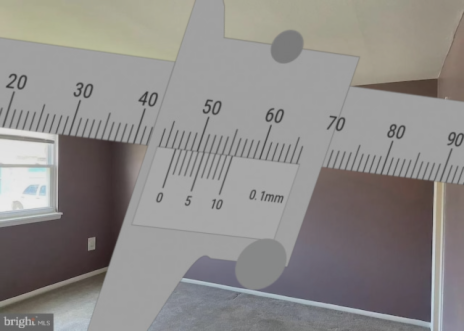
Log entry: 46.6 mm
